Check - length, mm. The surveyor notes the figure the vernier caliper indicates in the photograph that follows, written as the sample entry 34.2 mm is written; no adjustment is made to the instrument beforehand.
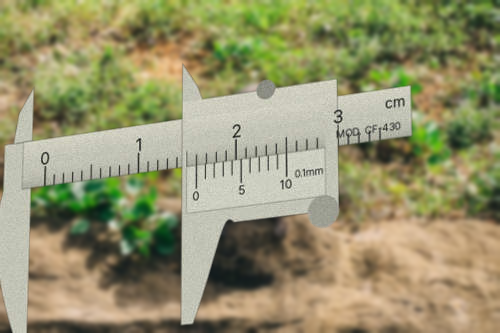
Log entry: 16.0 mm
